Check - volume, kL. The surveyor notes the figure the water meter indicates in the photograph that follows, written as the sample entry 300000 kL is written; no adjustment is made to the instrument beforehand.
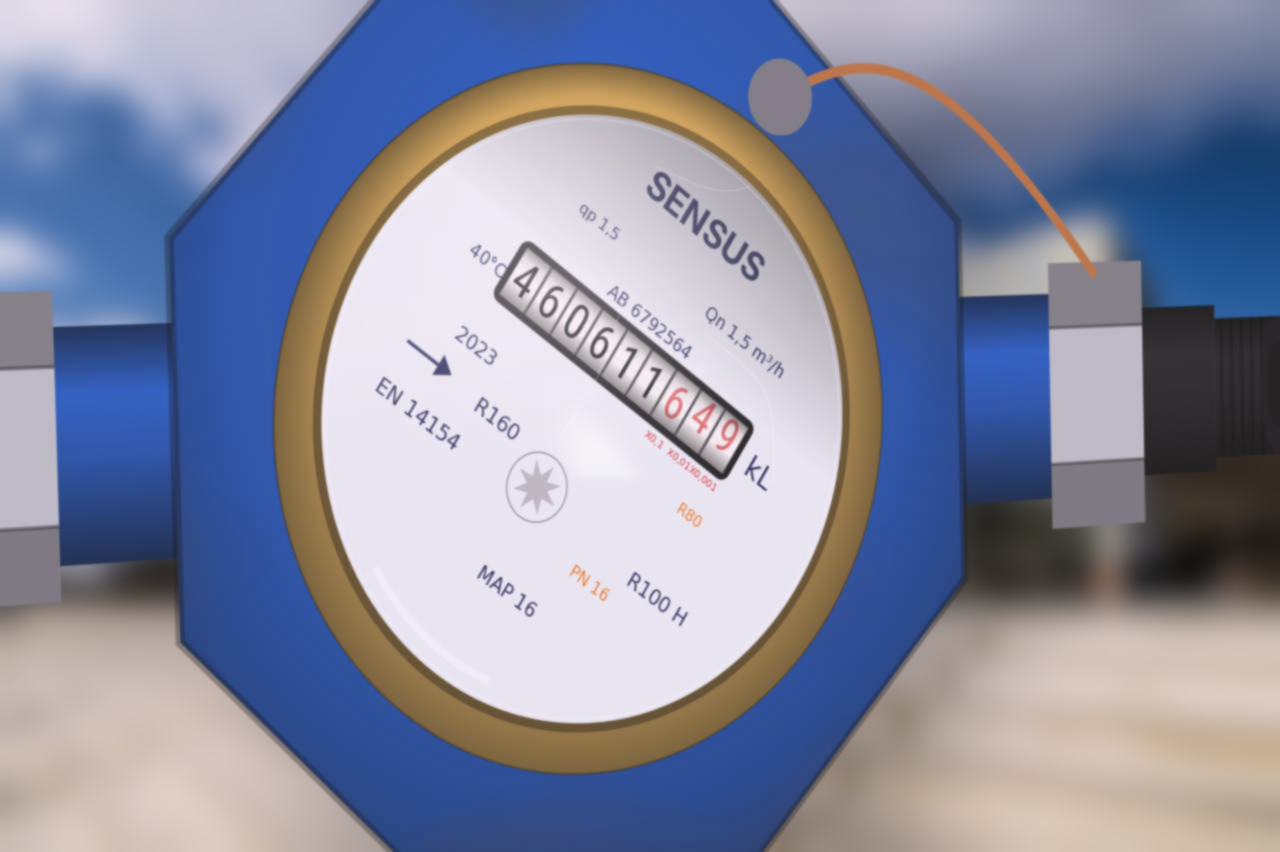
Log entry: 460611.649 kL
